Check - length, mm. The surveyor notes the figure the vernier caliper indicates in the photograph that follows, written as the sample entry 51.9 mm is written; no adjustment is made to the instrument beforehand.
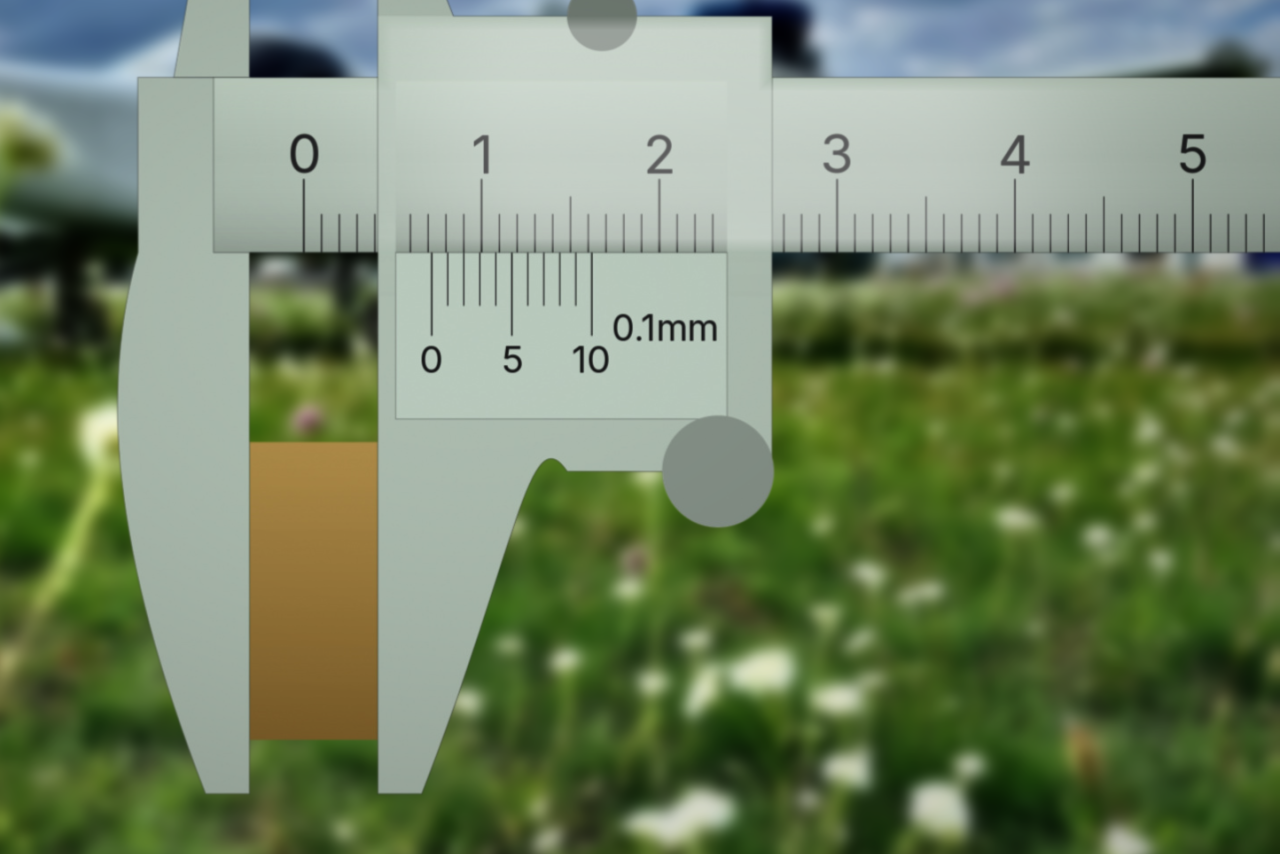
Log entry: 7.2 mm
